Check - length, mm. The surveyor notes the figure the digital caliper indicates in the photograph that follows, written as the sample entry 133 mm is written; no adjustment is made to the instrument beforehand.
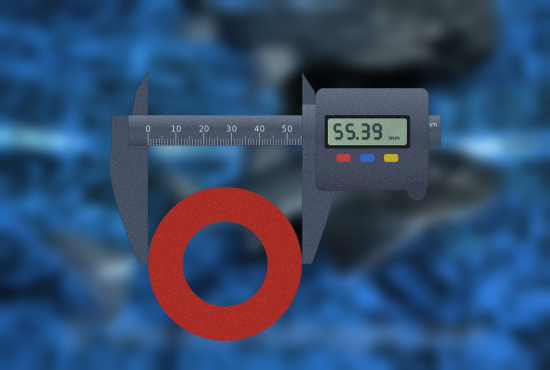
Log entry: 55.39 mm
